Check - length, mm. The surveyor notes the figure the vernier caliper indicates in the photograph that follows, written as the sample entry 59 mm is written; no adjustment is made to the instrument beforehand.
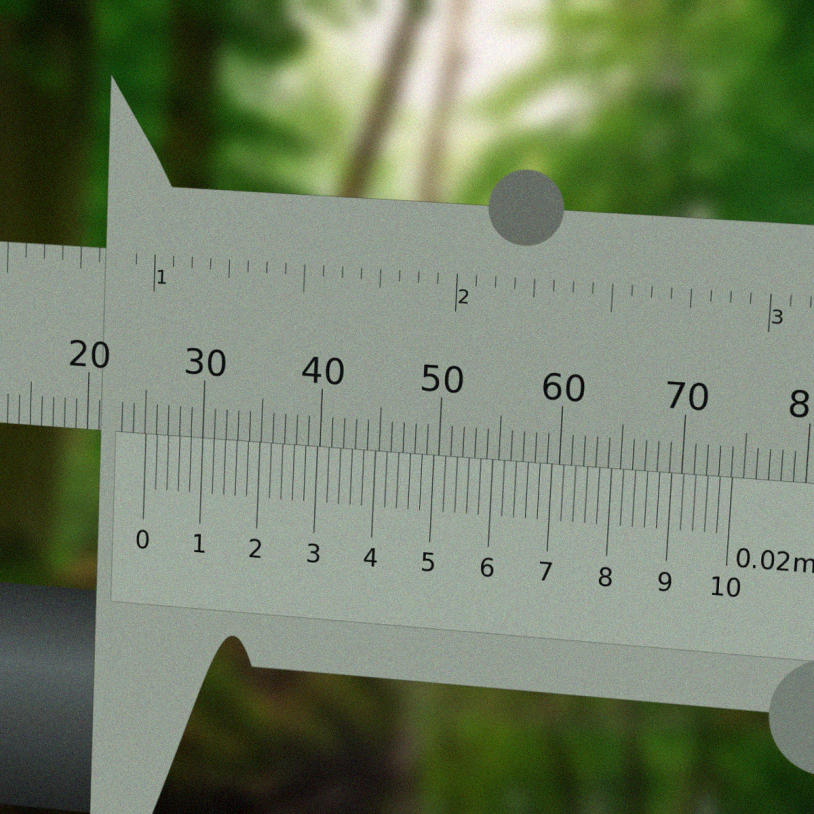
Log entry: 25.1 mm
